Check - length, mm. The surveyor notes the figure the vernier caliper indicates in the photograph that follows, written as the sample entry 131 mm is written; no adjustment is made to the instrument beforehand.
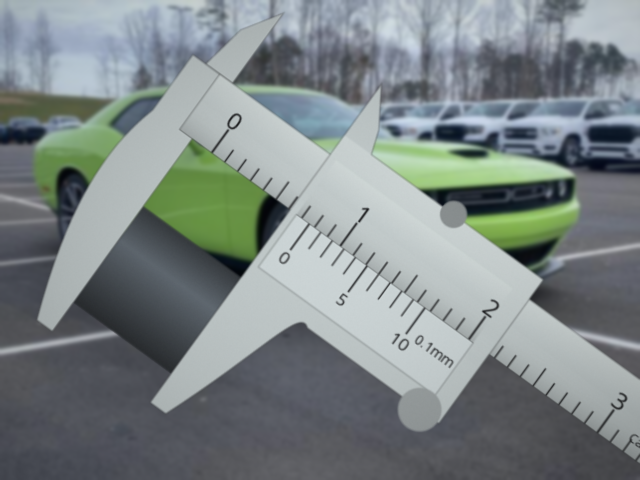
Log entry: 7.6 mm
